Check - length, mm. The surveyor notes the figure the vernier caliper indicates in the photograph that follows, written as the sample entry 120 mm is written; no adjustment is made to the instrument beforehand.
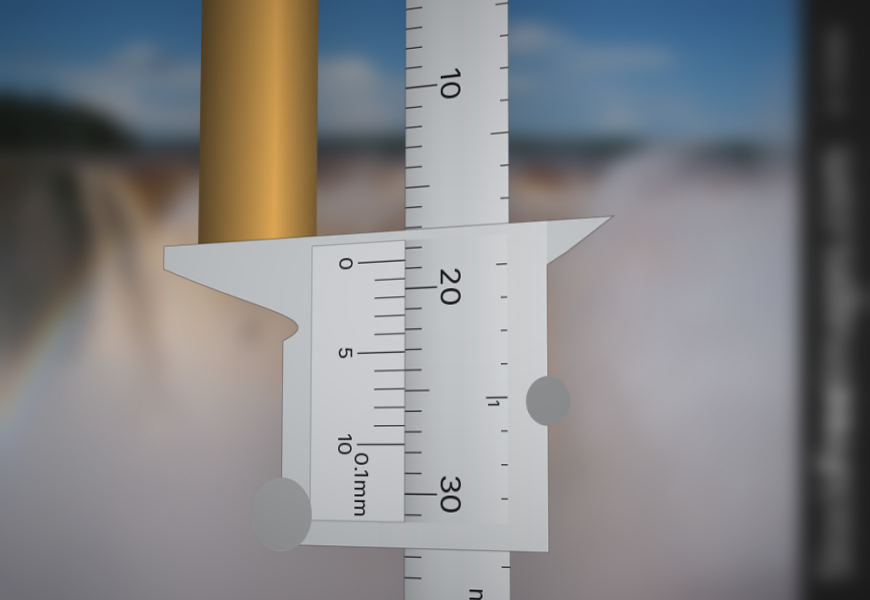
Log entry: 18.6 mm
